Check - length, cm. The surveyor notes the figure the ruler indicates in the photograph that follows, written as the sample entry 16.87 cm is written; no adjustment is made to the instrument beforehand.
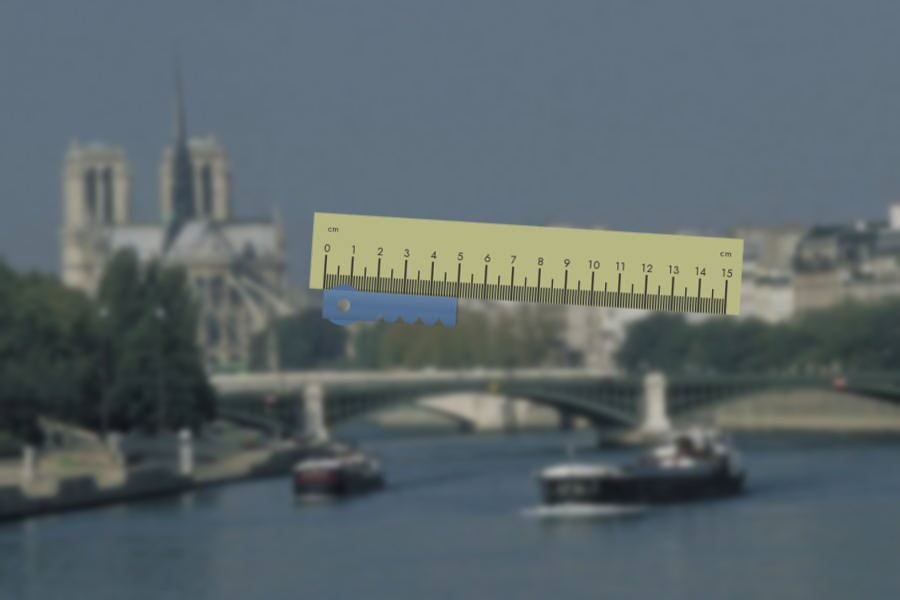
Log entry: 5 cm
